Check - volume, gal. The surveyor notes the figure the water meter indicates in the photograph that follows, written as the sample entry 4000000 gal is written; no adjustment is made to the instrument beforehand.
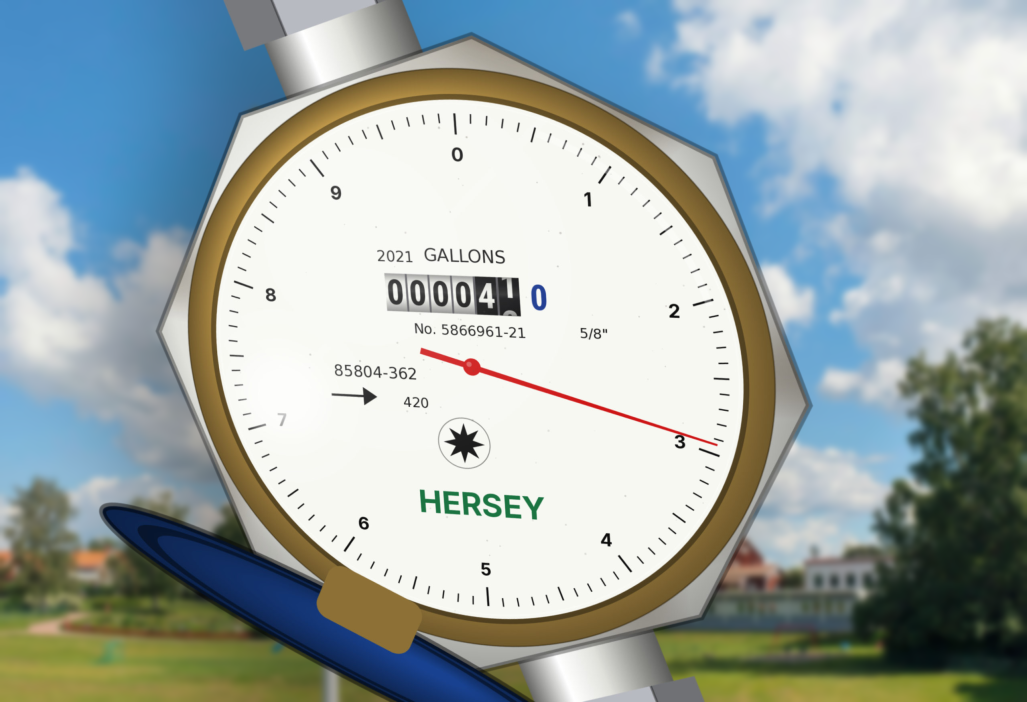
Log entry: 412.9 gal
